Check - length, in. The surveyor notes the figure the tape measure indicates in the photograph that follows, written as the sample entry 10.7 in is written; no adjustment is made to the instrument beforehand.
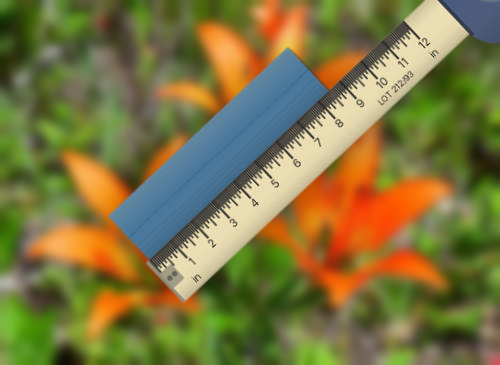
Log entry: 8.5 in
